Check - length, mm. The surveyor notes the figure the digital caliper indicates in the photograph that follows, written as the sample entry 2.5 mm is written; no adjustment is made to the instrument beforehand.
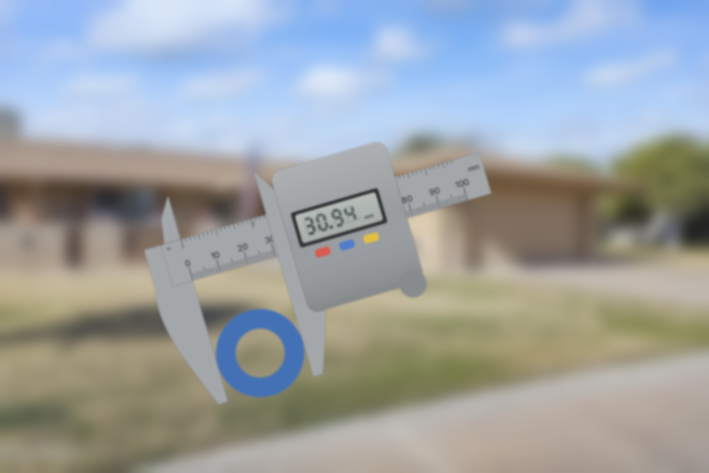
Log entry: 30.94 mm
